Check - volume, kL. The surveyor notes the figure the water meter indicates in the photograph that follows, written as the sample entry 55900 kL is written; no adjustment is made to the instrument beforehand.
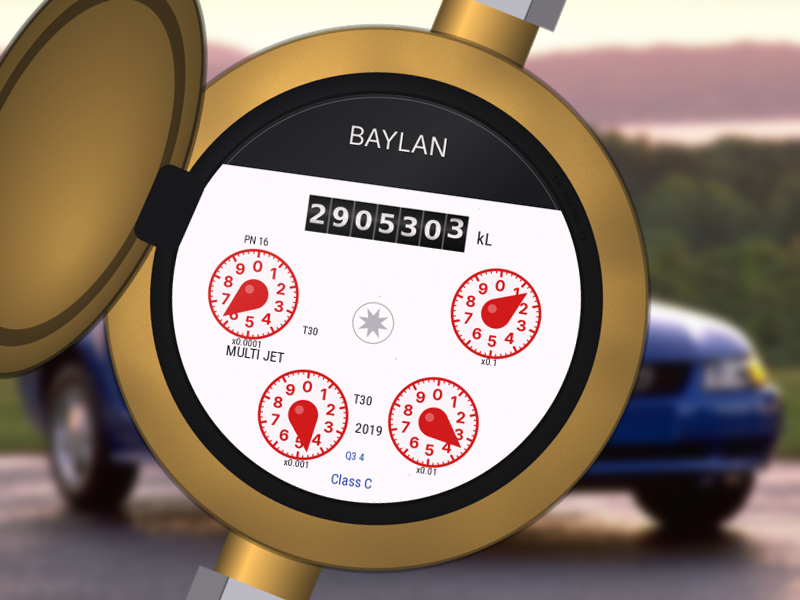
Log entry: 2905303.1346 kL
